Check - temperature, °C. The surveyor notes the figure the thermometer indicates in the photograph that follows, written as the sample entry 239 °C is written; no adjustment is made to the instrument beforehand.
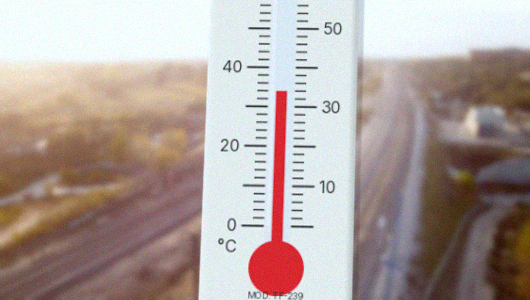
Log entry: 34 °C
